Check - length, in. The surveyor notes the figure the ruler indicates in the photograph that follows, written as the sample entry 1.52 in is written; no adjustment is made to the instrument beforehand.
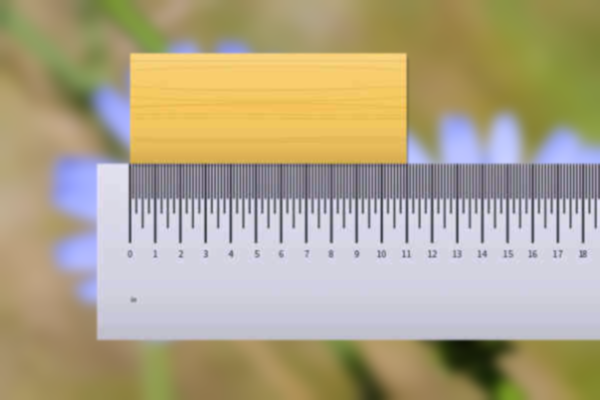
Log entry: 11 in
